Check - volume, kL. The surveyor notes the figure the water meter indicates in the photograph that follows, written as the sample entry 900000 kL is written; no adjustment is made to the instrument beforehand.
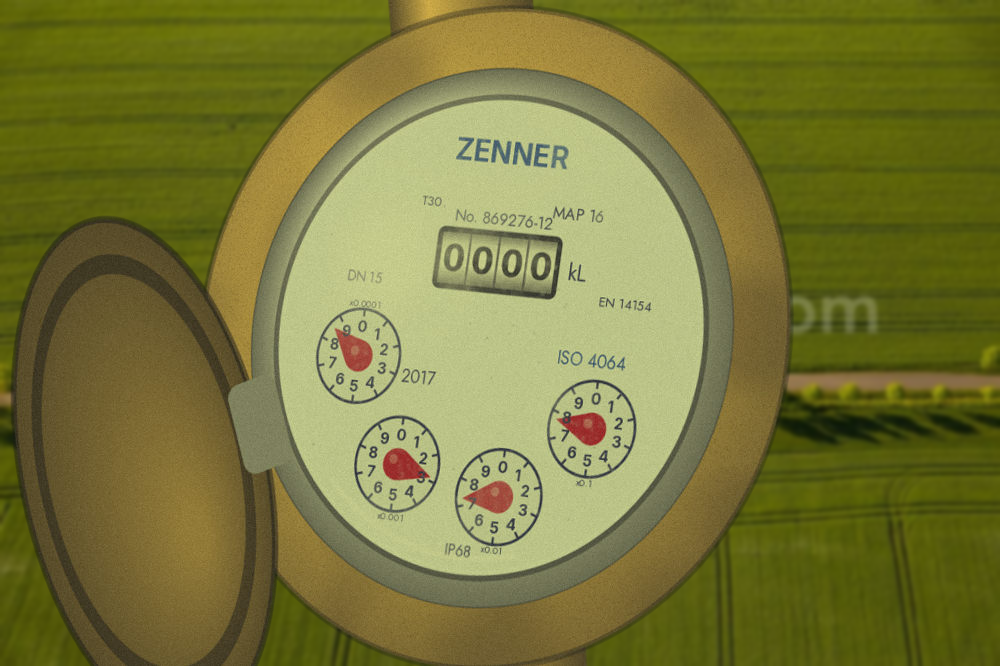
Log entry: 0.7728 kL
